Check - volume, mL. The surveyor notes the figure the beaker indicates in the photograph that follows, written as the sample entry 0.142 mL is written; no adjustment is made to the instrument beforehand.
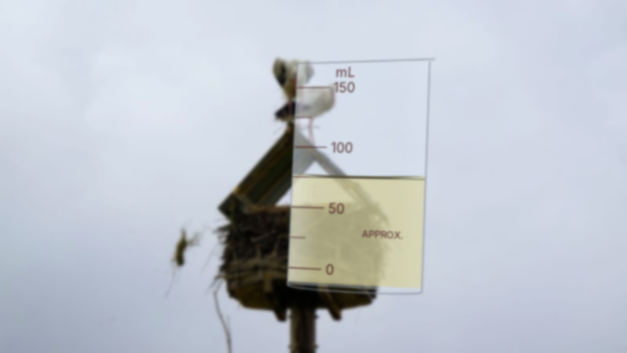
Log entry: 75 mL
